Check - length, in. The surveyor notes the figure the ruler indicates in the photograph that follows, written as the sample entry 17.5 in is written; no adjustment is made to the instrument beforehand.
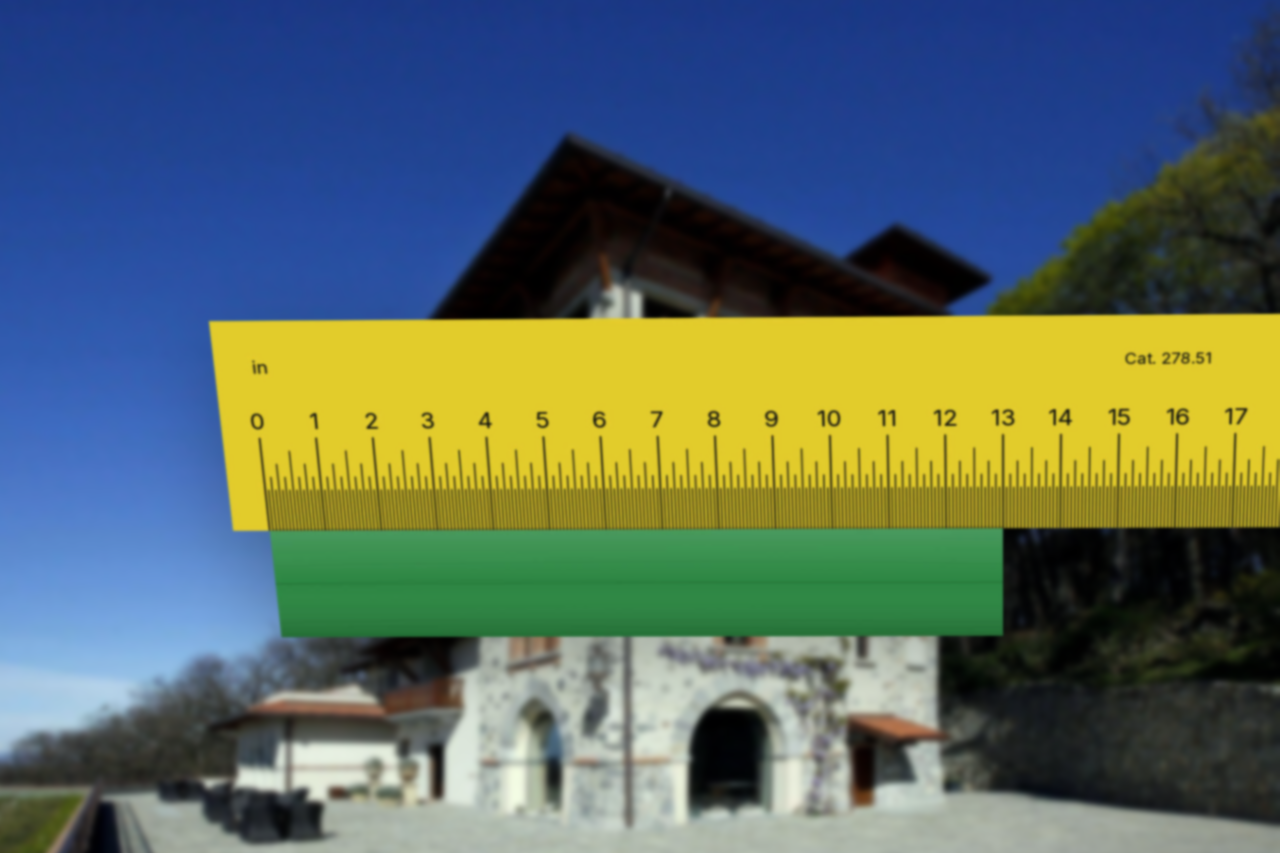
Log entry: 13 in
